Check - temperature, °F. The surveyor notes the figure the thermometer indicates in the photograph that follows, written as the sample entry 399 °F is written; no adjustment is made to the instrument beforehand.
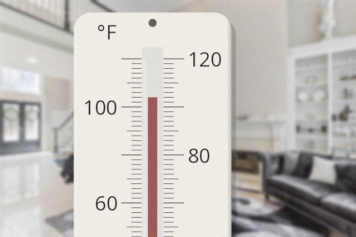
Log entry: 104 °F
